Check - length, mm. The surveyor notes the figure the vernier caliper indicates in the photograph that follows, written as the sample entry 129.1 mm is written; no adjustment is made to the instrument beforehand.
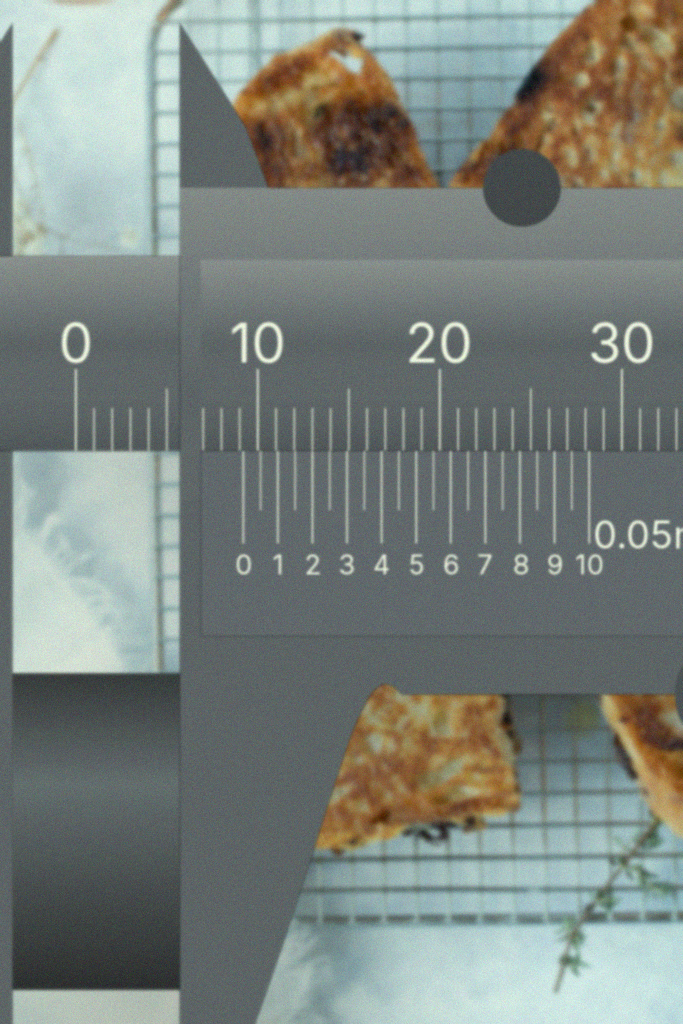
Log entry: 9.2 mm
